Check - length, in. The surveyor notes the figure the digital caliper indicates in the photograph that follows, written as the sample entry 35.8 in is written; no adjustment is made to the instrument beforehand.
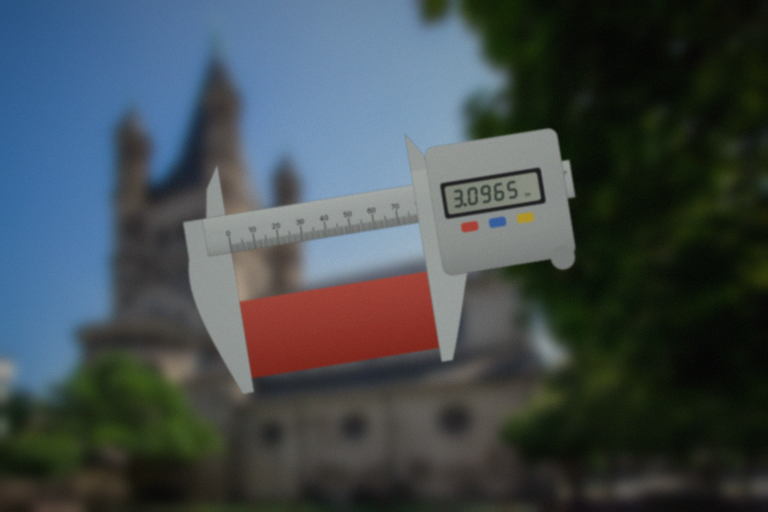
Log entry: 3.0965 in
